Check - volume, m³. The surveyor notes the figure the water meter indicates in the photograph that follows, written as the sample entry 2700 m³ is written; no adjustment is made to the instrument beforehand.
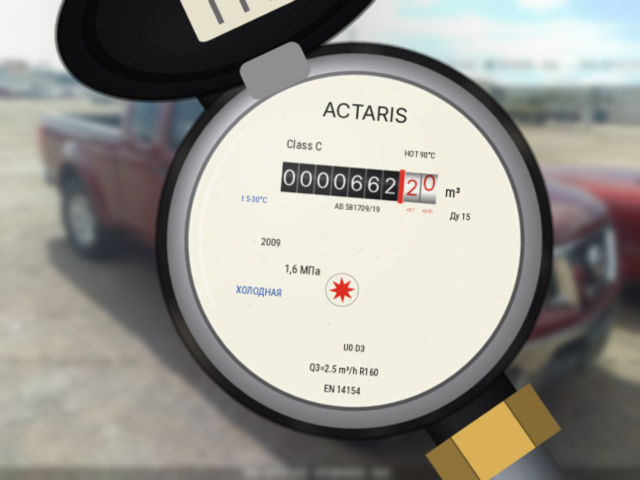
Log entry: 662.20 m³
